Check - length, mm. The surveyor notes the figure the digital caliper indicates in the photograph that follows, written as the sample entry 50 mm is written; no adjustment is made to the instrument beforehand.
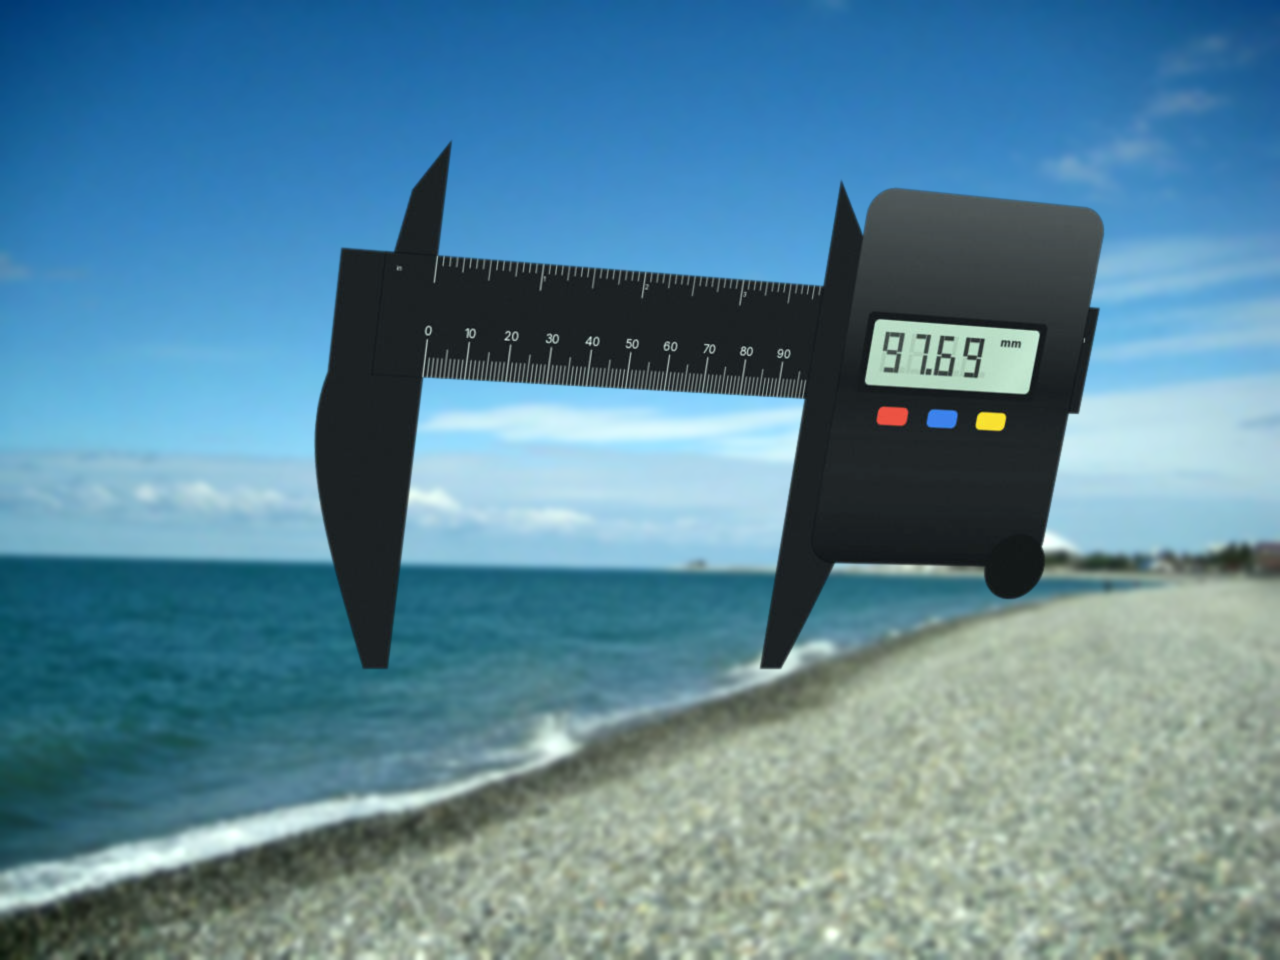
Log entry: 97.69 mm
